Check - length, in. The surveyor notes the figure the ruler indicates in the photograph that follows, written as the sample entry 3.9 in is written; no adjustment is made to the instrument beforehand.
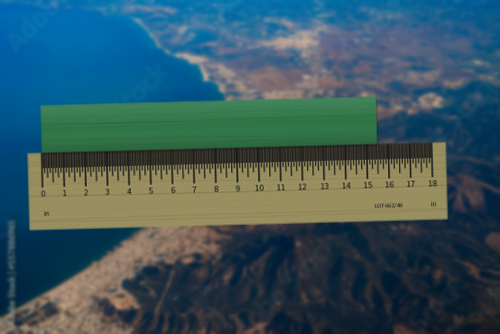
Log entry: 15.5 in
